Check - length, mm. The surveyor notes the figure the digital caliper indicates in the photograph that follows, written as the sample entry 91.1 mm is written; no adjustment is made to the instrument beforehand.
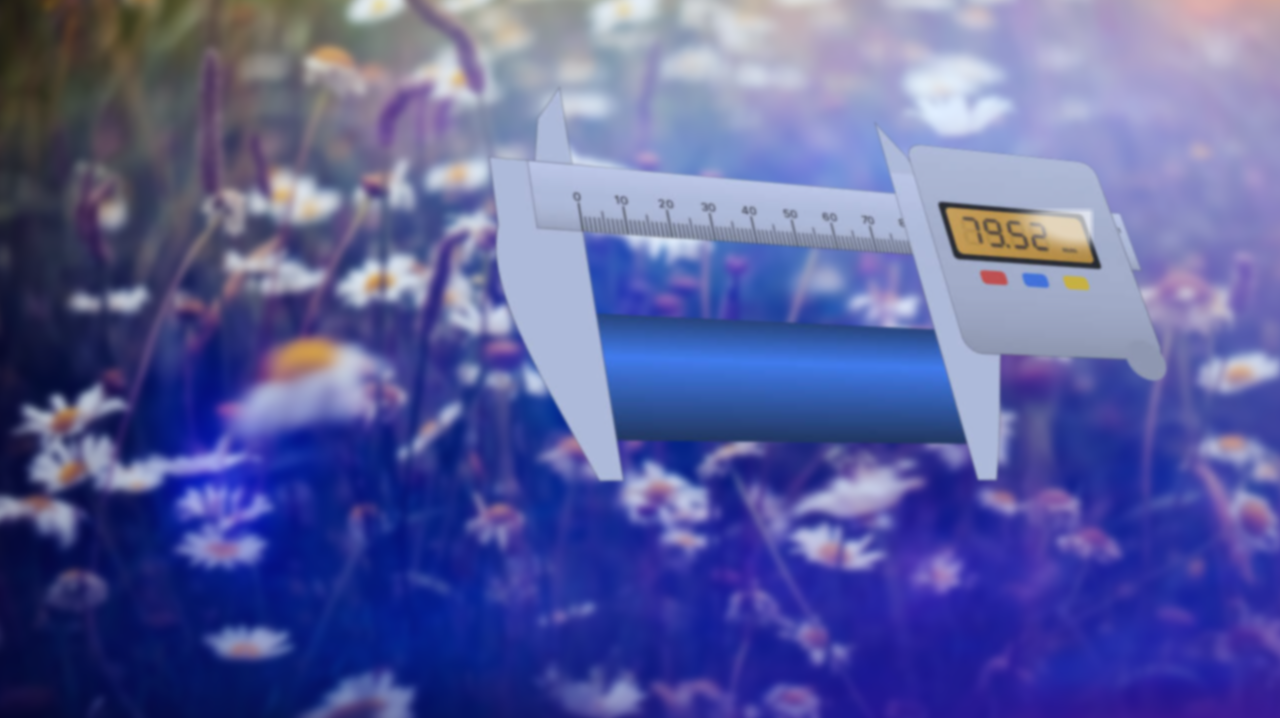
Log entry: 79.52 mm
